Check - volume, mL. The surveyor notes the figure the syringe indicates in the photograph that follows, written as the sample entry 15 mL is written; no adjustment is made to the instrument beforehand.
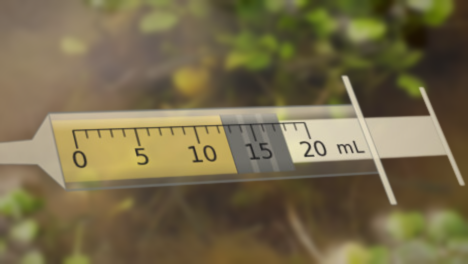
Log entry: 12.5 mL
